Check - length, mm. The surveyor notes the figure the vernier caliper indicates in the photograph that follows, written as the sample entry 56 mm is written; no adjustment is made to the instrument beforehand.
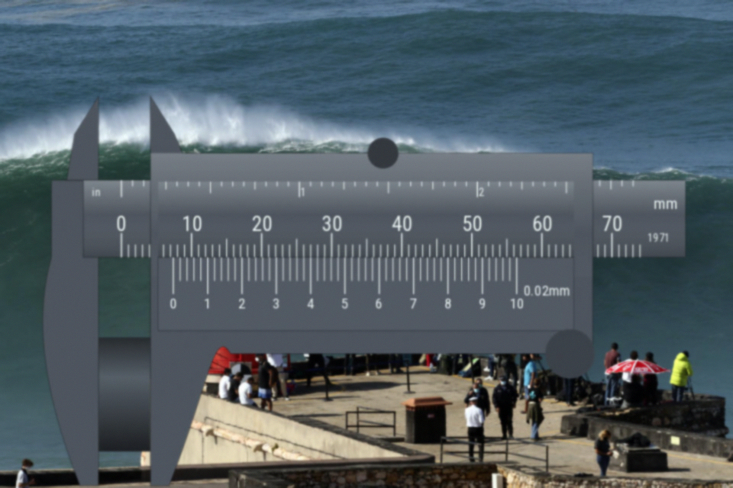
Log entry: 7.4 mm
